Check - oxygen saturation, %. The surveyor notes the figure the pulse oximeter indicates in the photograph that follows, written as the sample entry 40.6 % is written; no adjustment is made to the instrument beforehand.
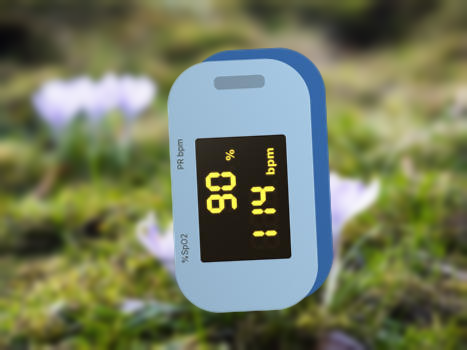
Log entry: 90 %
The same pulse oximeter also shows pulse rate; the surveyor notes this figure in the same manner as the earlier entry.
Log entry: 114 bpm
